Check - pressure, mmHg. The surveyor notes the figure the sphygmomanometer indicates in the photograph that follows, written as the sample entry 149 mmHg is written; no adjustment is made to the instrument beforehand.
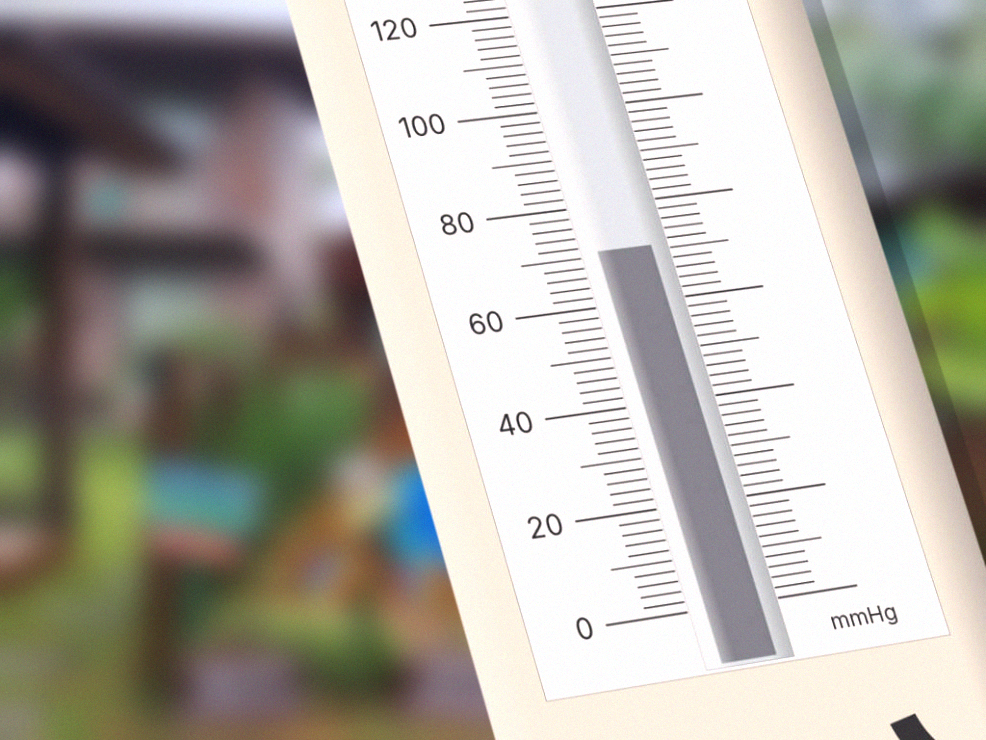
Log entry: 71 mmHg
